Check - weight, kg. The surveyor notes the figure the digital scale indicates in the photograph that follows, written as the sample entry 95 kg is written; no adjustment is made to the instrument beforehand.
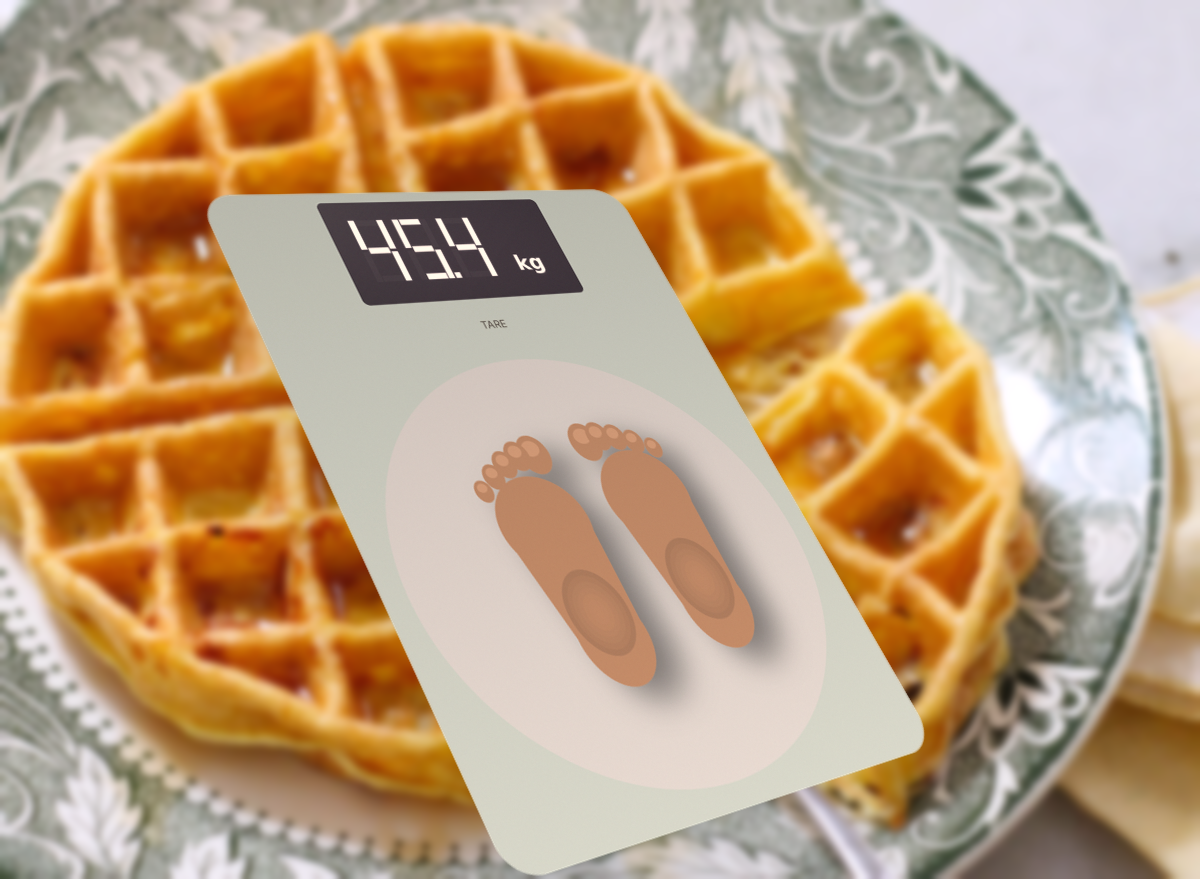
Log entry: 45.4 kg
